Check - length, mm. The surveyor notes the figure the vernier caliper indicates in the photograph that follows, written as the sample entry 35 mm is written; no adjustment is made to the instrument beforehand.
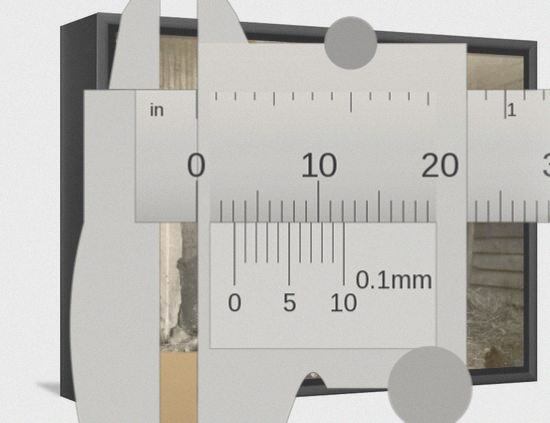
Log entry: 3.1 mm
